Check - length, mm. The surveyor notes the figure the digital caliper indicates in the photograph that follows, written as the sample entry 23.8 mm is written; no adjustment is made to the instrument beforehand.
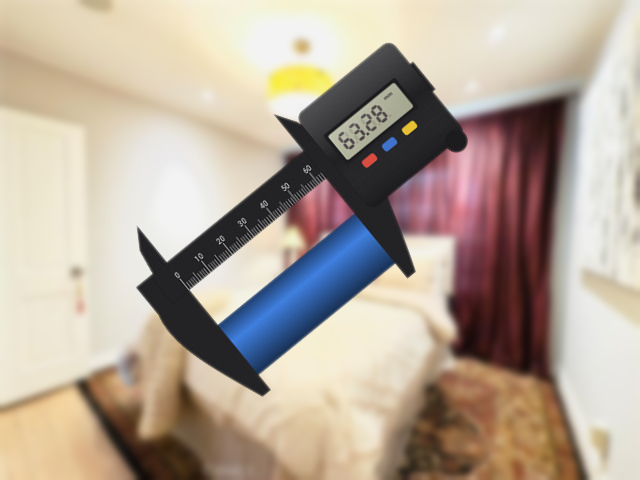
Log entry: 63.28 mm
